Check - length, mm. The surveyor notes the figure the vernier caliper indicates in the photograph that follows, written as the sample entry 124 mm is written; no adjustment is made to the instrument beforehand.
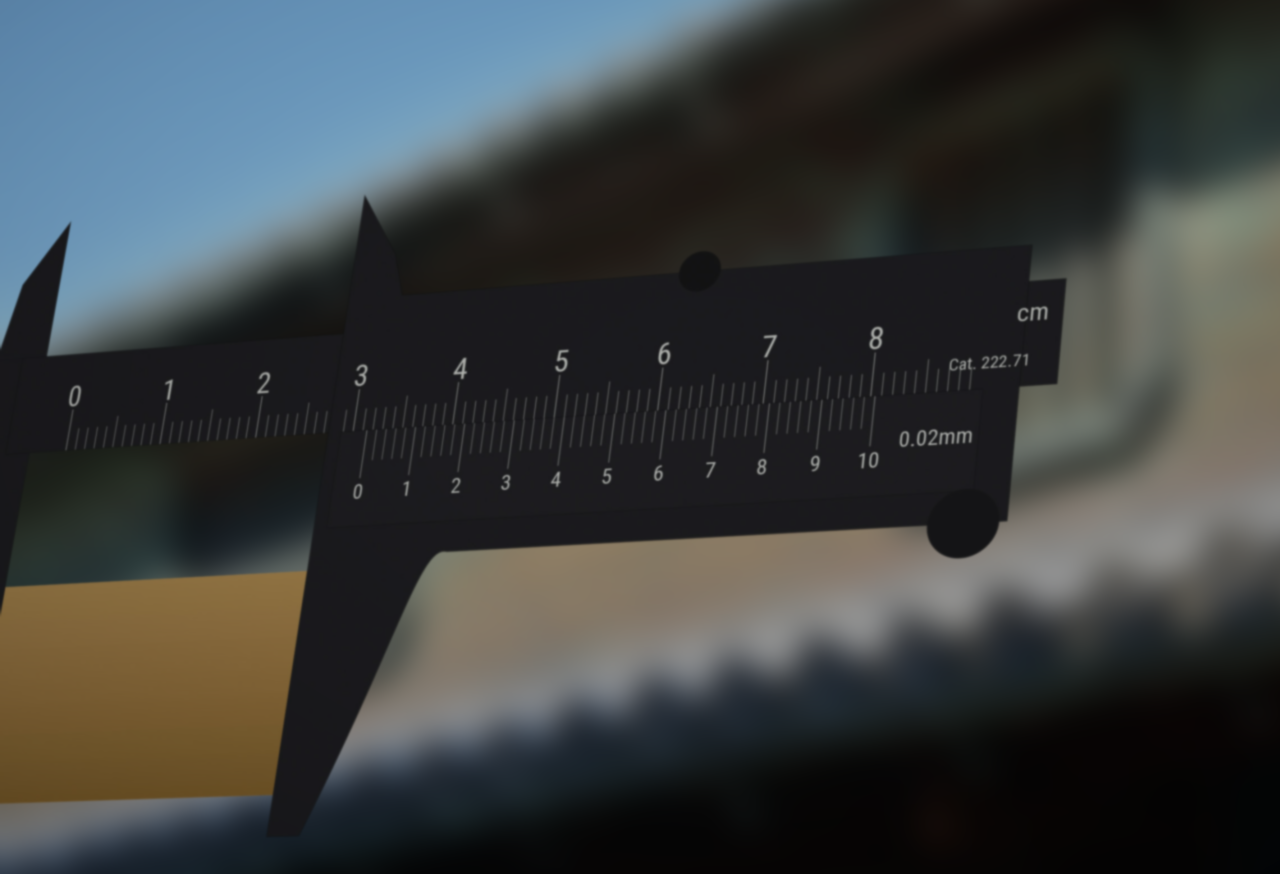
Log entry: 31.4 mm
